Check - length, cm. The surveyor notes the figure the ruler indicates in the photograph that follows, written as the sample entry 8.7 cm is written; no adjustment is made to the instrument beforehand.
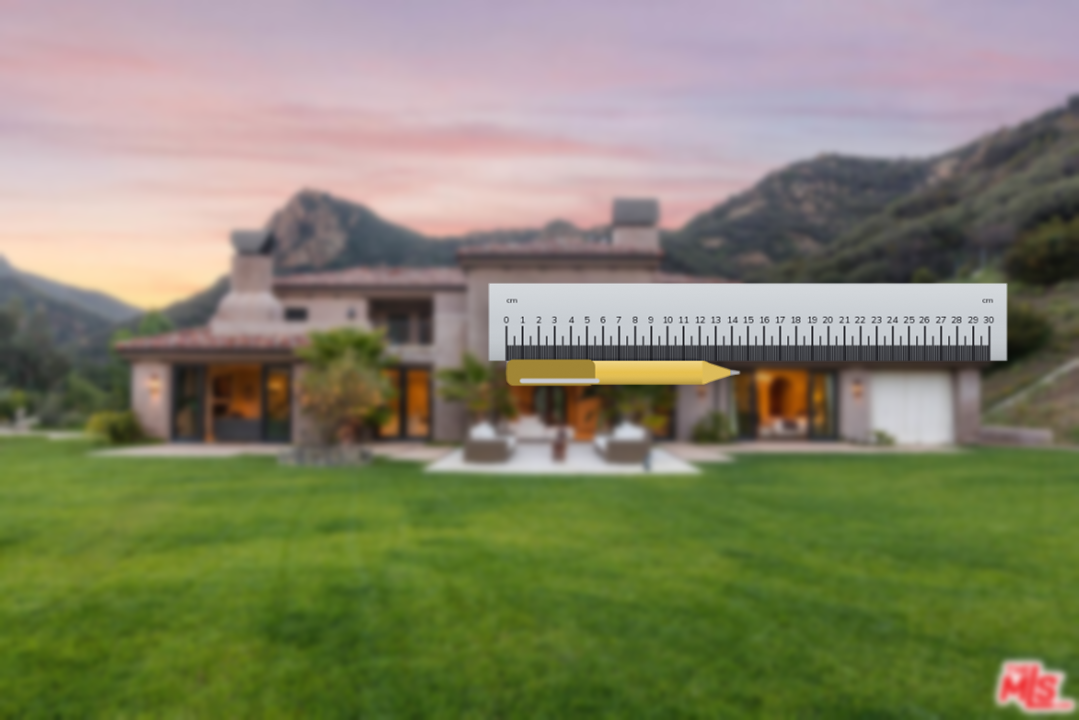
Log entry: 14.5 cm
